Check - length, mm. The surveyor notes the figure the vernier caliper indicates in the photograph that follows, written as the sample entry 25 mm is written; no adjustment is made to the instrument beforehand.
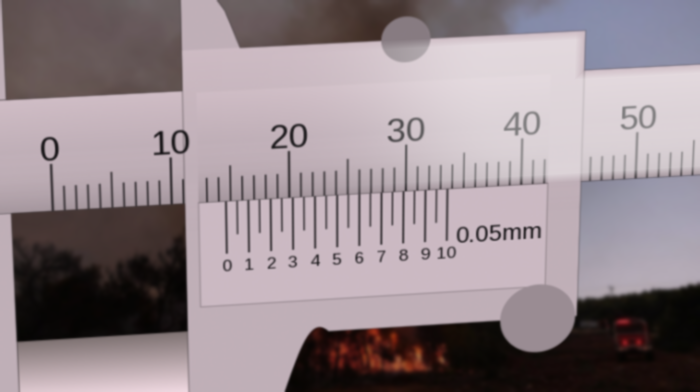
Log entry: 14.6 mm
